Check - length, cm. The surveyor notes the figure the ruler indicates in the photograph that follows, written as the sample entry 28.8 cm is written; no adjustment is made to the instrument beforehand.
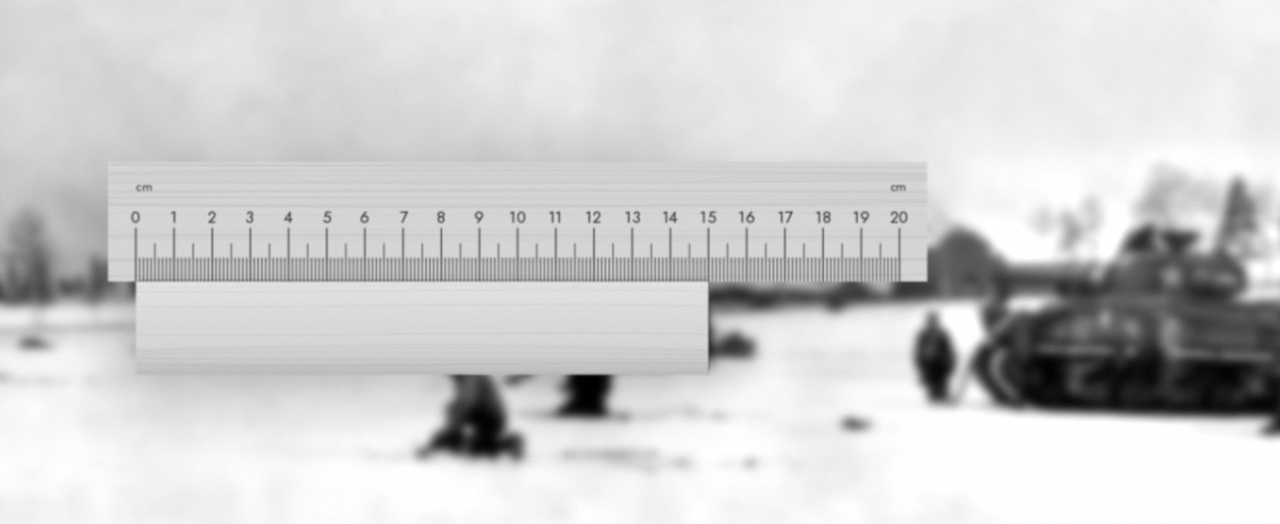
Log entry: 15 cm
